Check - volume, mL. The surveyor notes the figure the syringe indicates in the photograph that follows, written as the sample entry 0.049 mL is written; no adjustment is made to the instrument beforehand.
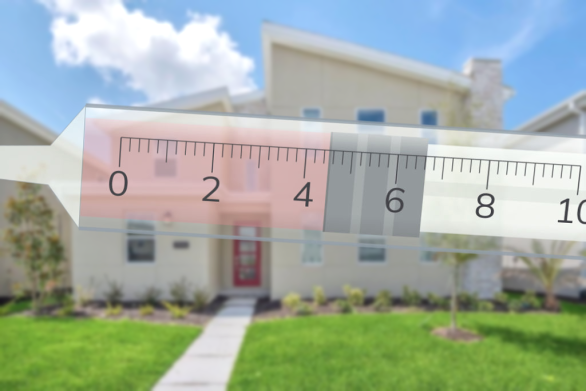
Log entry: 4.5 mL
